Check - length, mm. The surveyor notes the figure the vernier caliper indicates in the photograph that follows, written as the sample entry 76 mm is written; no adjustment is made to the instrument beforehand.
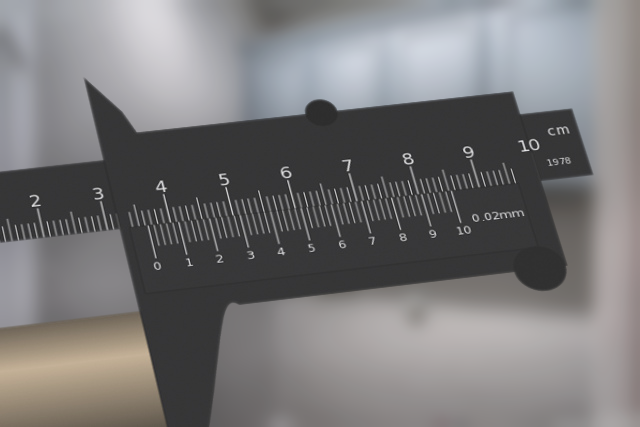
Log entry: 36.4 mm
